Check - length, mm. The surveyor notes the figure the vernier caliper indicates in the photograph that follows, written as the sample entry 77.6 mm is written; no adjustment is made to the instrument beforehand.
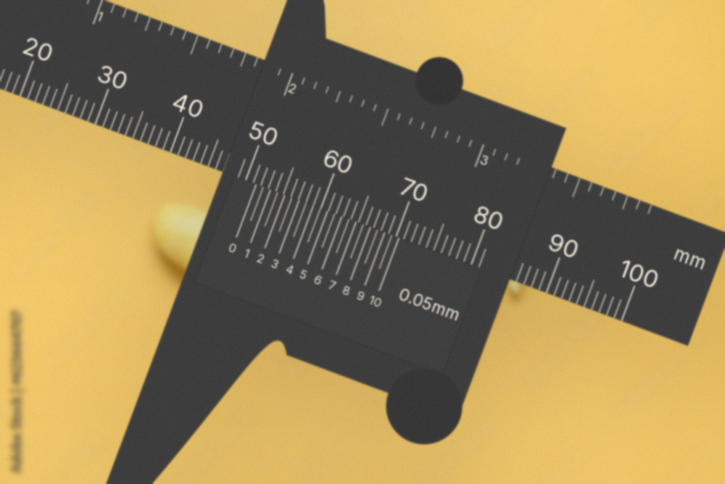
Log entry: 51.4 mm
